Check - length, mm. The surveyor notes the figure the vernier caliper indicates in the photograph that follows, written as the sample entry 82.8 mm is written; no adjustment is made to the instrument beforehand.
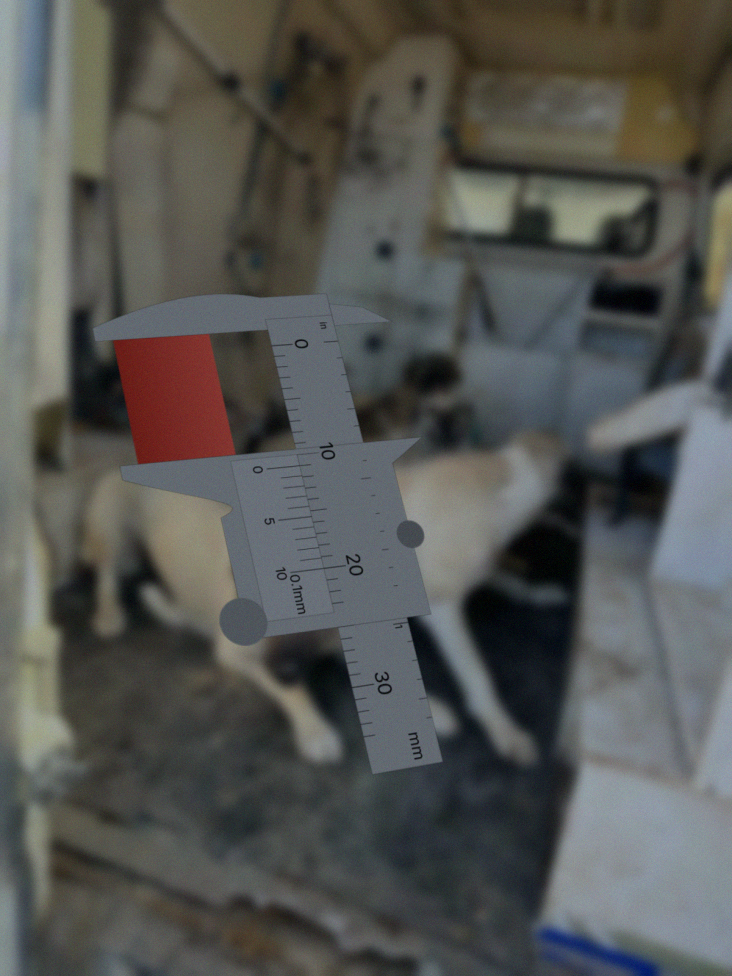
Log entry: 11.0 mm
